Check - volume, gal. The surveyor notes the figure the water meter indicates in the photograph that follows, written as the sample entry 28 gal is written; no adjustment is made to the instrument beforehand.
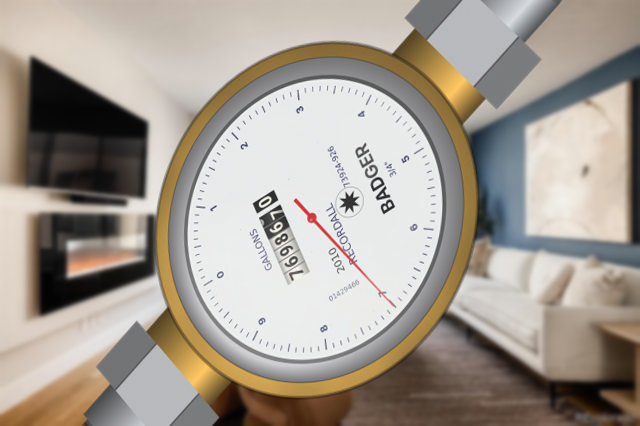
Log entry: 7698667.0 gal
